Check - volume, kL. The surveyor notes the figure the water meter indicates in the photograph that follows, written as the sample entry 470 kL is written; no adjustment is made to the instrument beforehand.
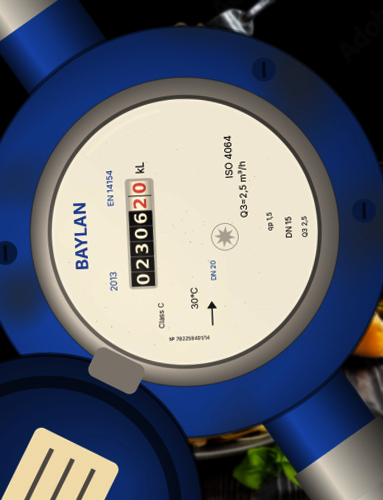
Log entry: 2306.20 kL
